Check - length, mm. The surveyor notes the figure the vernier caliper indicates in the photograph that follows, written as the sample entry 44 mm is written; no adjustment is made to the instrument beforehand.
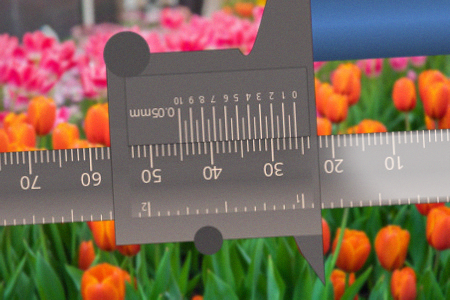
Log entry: 26.0 mm
